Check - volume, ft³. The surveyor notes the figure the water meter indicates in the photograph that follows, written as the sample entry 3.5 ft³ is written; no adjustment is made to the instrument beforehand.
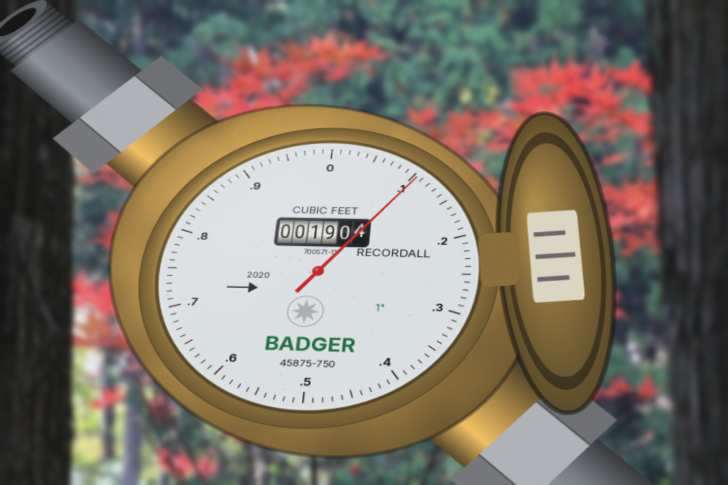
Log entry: 1904.10 ft³
